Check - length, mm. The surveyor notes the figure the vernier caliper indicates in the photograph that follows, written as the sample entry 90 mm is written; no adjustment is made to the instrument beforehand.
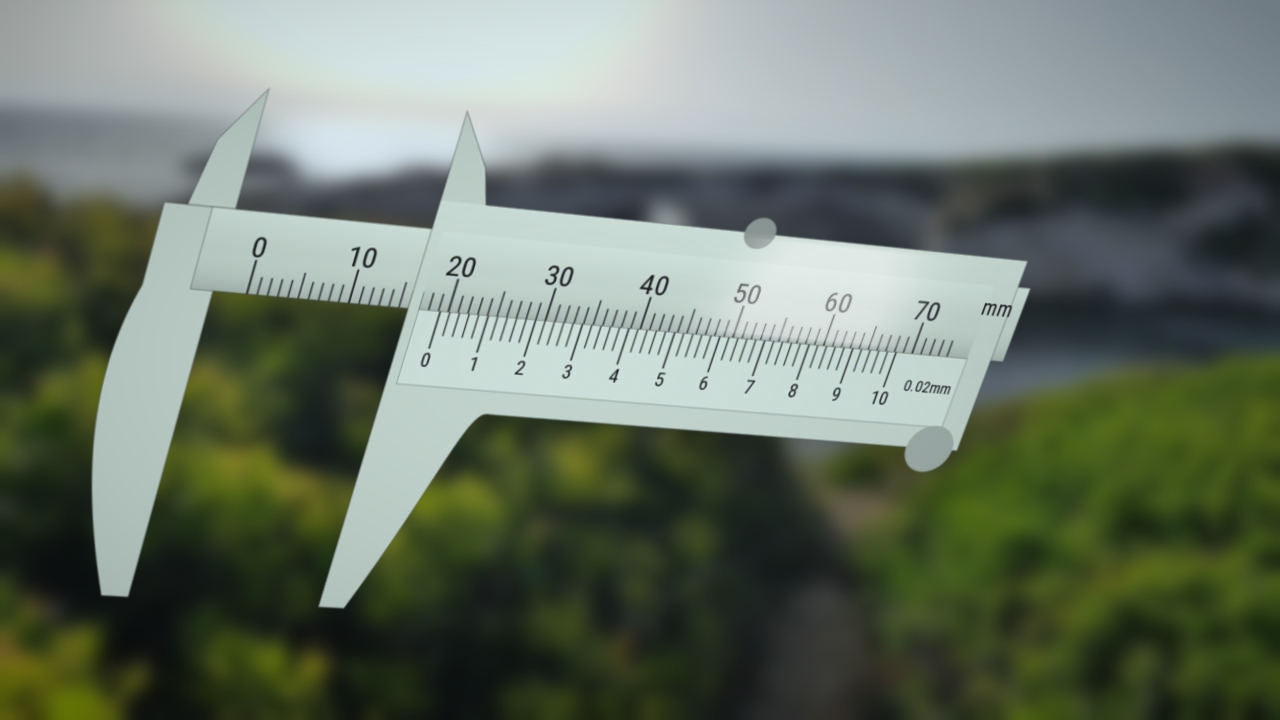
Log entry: 19.2 mm
